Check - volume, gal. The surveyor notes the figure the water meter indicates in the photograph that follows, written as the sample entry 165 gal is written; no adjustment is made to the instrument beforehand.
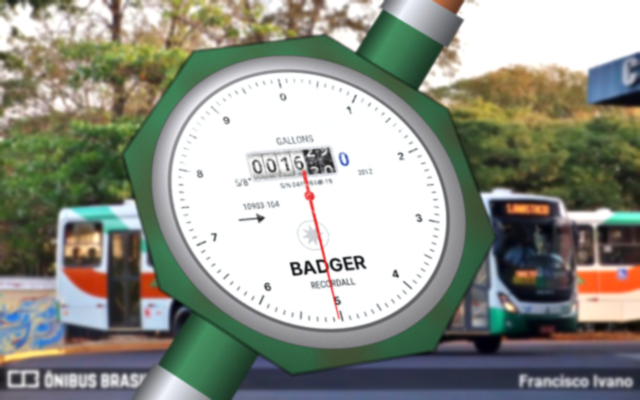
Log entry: 16295.0 gal
